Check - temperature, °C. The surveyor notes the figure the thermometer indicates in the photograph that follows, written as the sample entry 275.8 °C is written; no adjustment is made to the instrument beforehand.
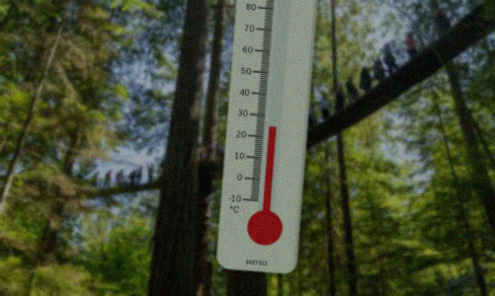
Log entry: 25 °C
